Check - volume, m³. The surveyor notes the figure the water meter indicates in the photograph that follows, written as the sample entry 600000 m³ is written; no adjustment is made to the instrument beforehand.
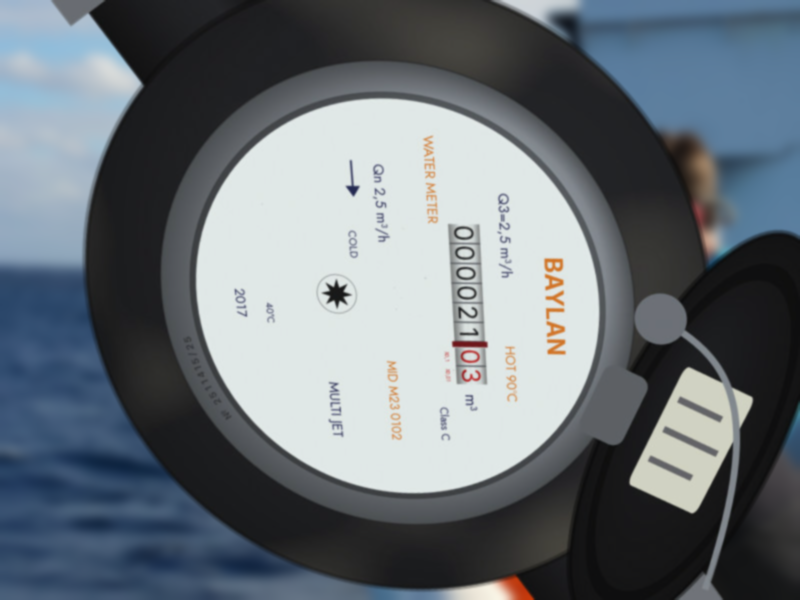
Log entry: 21.03 m³
